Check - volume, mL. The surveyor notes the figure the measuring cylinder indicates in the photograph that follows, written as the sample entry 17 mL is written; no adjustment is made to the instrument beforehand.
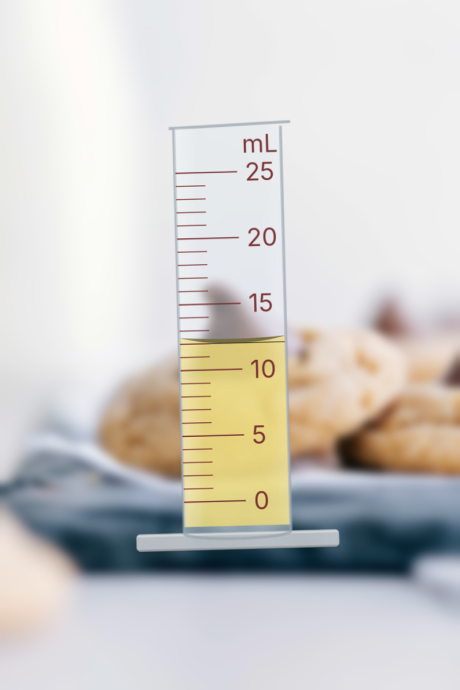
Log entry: 12 mL
